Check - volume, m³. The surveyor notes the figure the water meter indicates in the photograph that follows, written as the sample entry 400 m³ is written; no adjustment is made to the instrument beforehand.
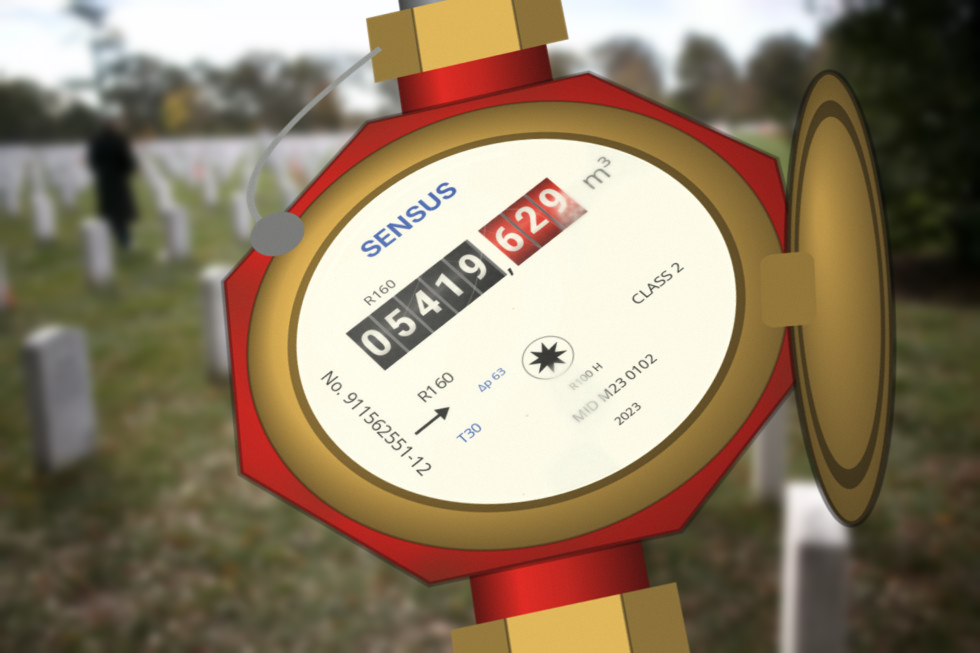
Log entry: 5419.629 m³
